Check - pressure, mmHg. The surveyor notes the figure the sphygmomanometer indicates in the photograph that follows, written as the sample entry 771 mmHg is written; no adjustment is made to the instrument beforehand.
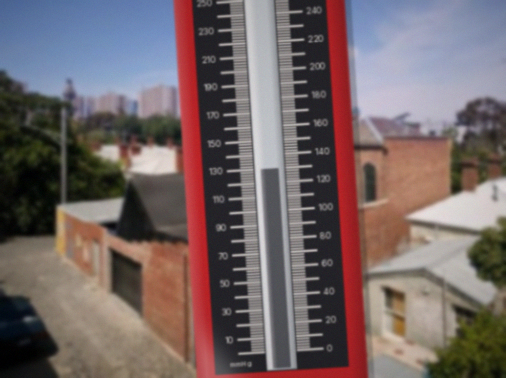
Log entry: 130 mmHg
